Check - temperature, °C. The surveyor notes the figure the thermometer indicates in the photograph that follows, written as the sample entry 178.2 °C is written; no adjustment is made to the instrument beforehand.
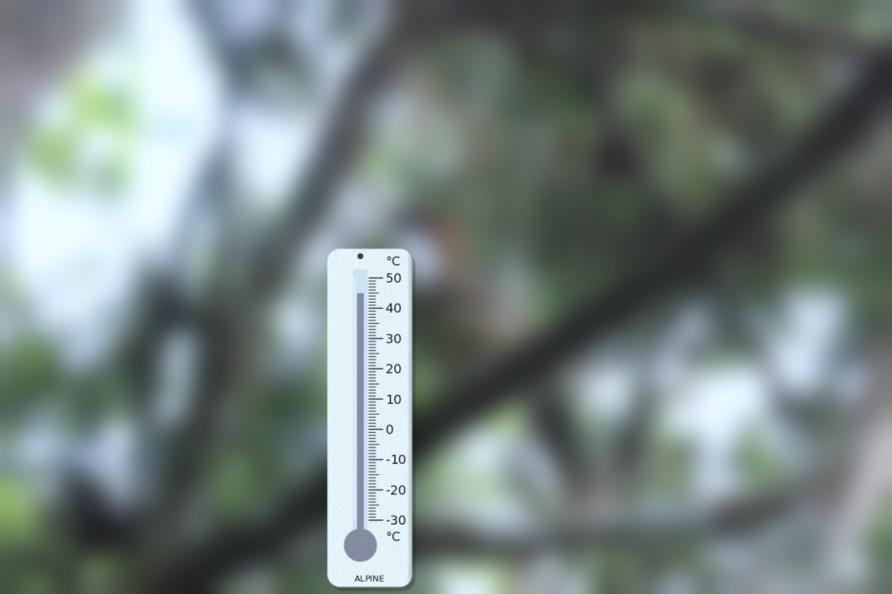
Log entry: 45 °C
